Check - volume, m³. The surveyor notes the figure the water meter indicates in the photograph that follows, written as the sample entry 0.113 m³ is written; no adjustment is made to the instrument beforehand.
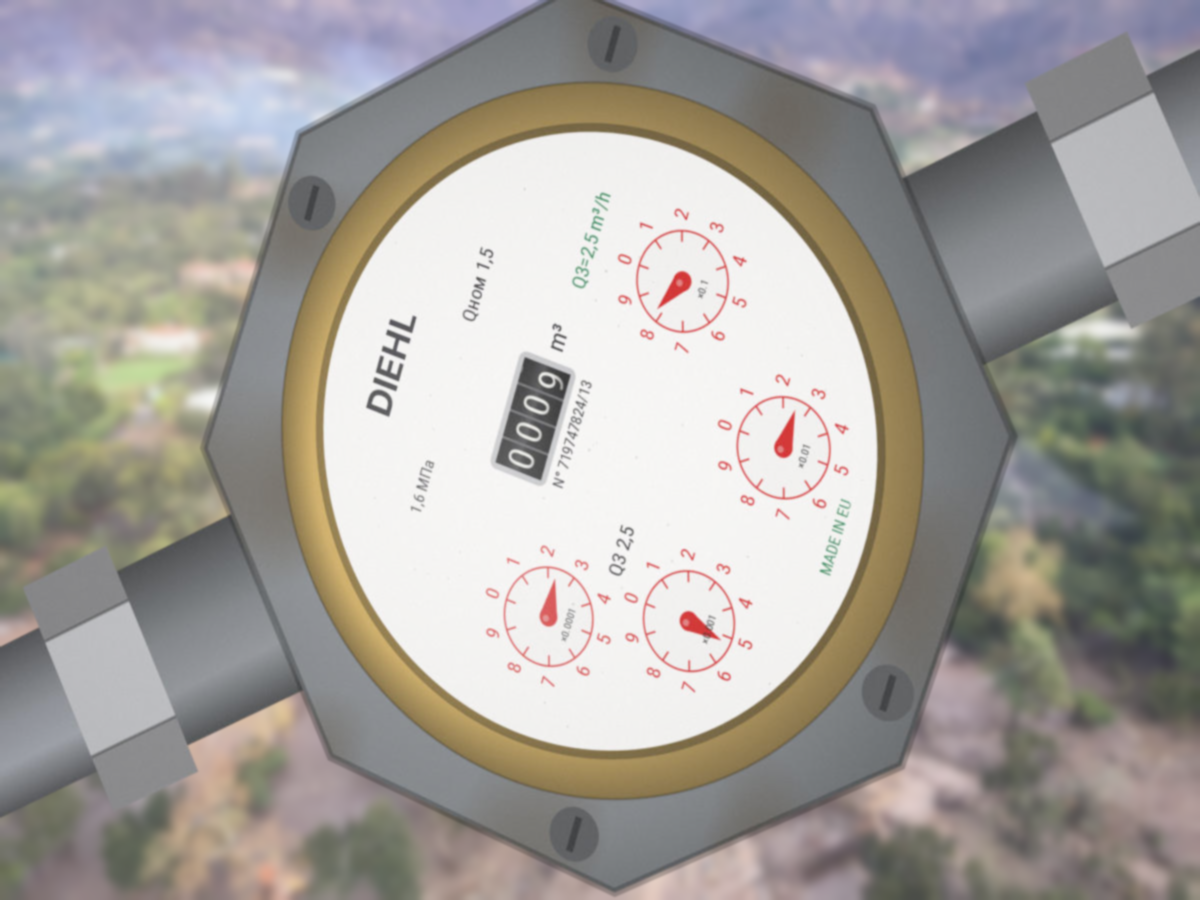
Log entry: 8.8252 m³
